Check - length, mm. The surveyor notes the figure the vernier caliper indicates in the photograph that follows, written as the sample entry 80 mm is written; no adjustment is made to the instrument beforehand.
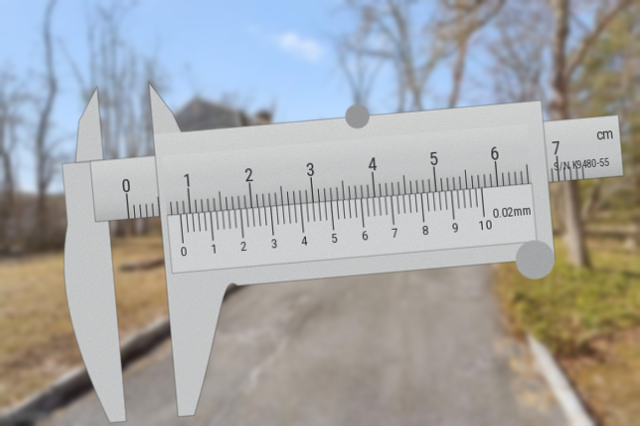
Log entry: 8.4 mm
